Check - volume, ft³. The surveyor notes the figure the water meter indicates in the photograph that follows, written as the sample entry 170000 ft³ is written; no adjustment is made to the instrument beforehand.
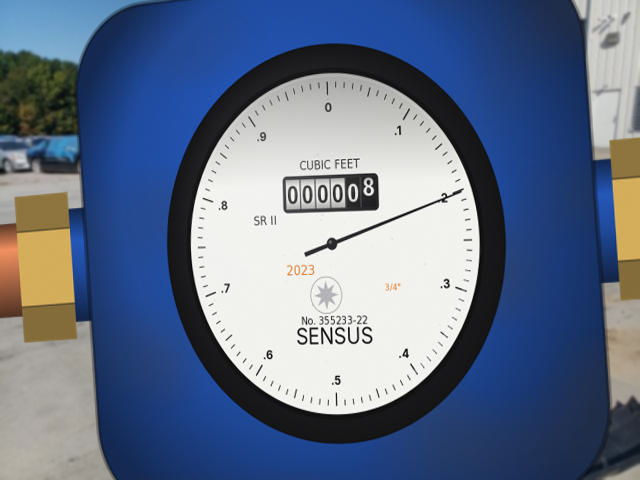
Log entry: 8.20 ft³
